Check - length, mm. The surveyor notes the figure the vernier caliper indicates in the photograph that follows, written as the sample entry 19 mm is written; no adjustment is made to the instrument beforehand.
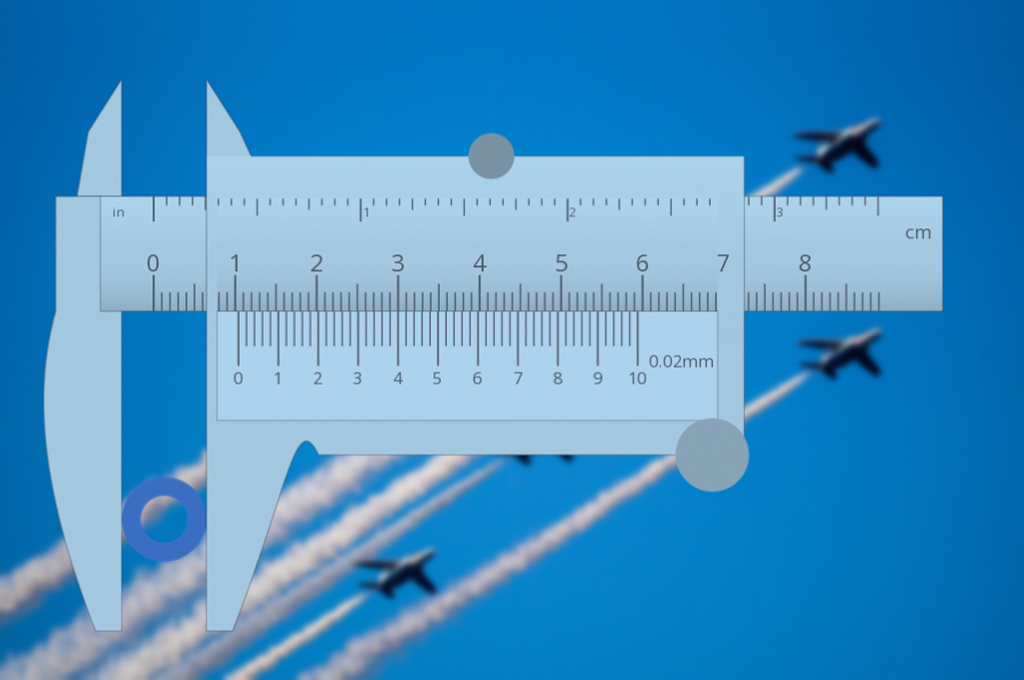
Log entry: 10.4 mm
